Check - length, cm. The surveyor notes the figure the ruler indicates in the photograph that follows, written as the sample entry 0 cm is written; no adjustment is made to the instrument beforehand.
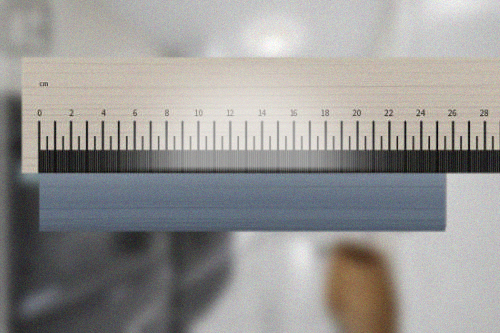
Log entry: 25.5 cm
